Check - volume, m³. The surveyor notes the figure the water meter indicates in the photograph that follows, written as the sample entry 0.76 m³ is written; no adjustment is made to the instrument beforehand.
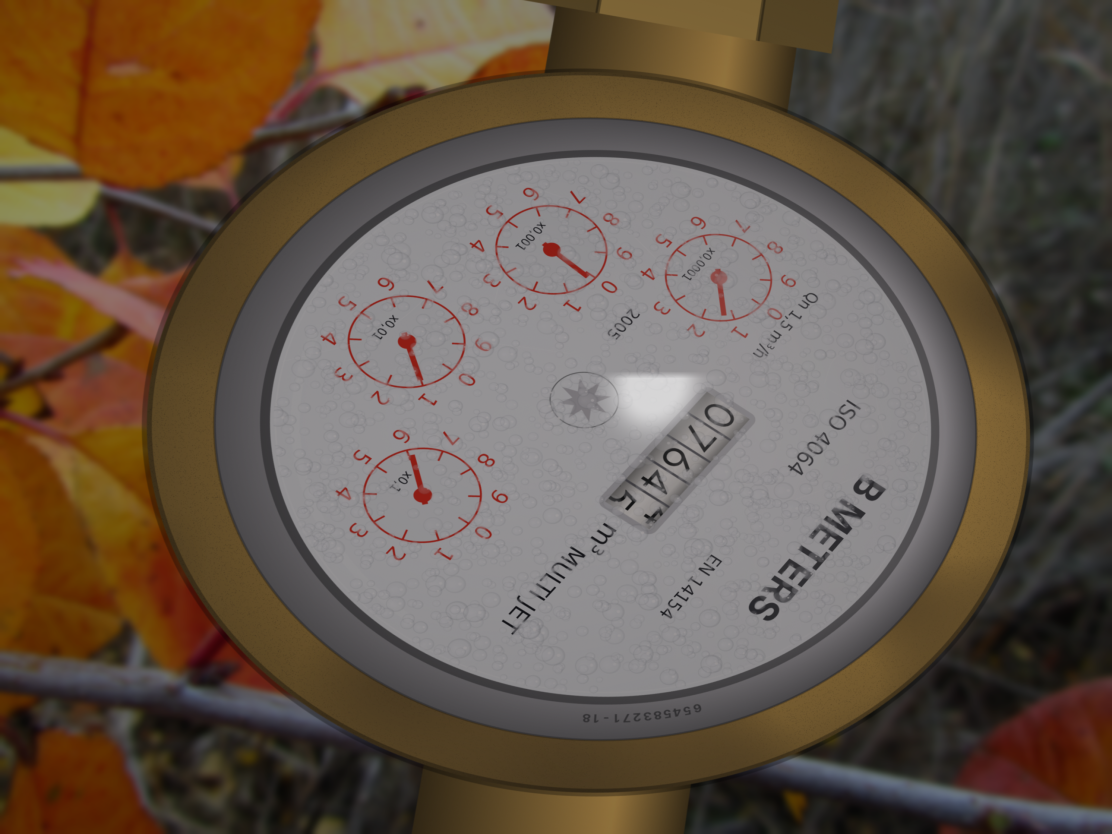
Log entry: 7644.6101 m³
